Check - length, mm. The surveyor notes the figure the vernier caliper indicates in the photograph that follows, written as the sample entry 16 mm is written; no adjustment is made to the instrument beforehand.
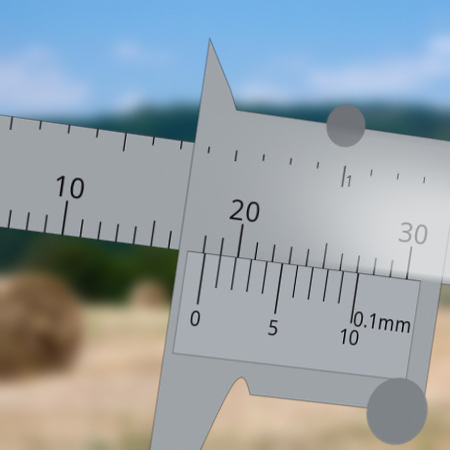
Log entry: 18.1 mm
